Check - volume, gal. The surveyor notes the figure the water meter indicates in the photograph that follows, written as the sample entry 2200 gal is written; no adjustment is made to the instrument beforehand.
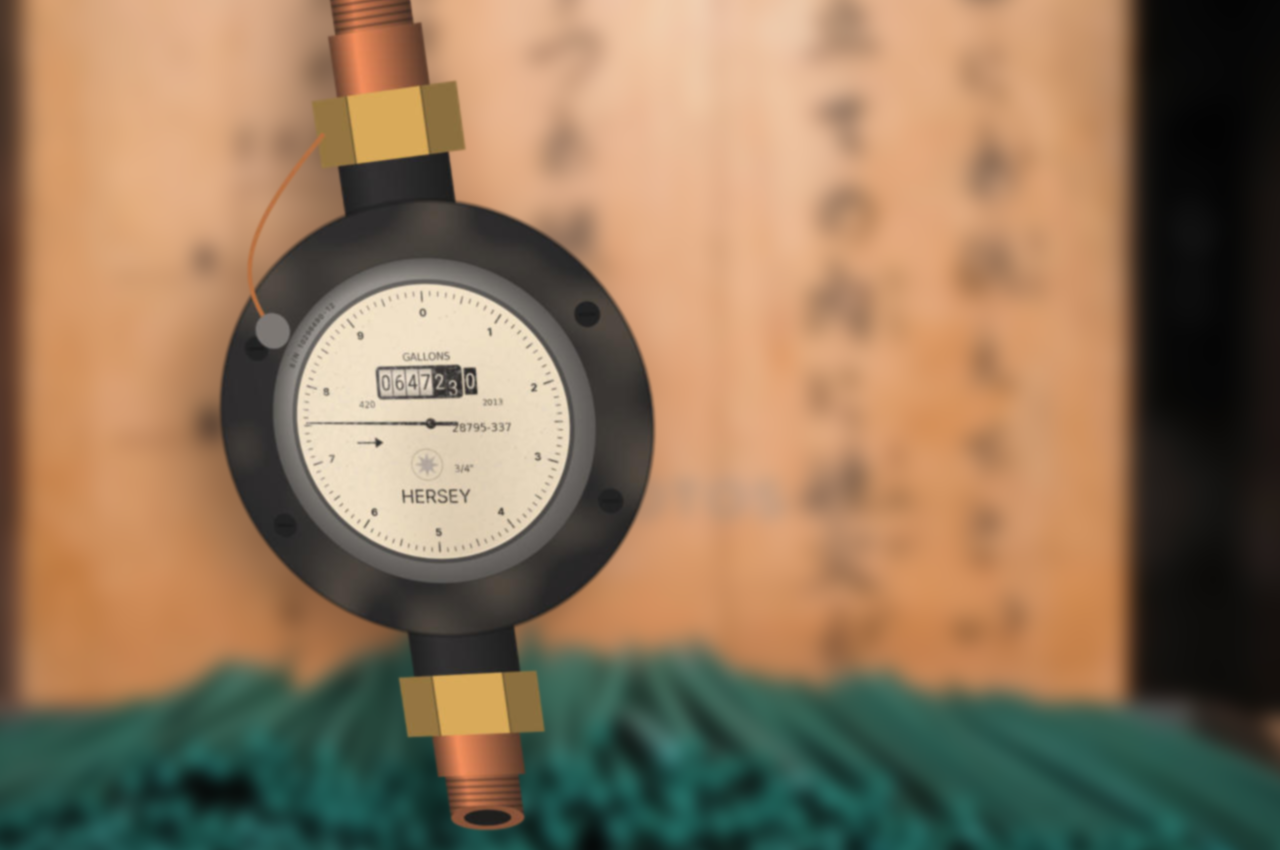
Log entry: 647227.5 gal
